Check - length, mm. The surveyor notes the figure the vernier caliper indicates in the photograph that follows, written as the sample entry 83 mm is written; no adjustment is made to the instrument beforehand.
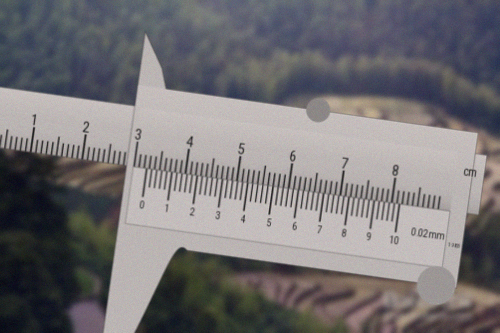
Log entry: 32.5 mm
